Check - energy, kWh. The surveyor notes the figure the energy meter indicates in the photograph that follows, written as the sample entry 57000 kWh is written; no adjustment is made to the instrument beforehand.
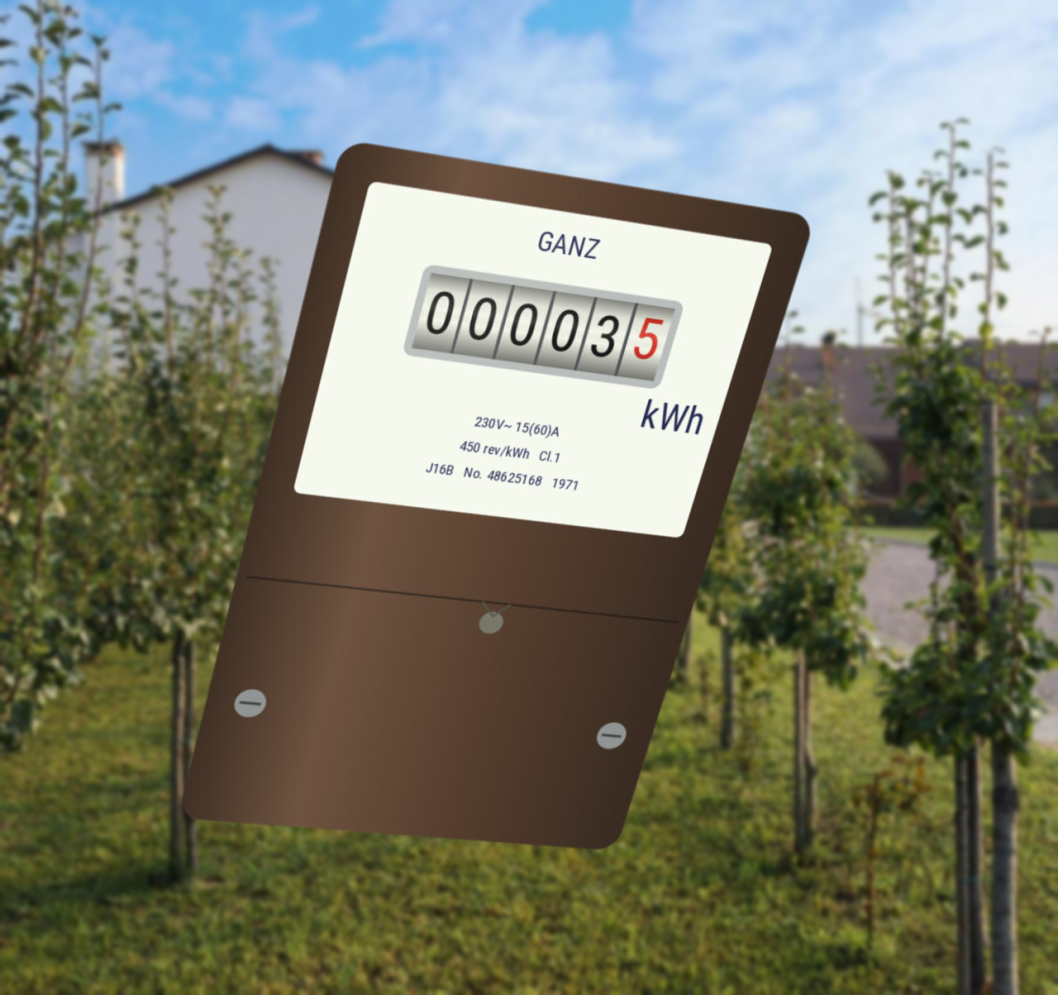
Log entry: 3.5 kWh
